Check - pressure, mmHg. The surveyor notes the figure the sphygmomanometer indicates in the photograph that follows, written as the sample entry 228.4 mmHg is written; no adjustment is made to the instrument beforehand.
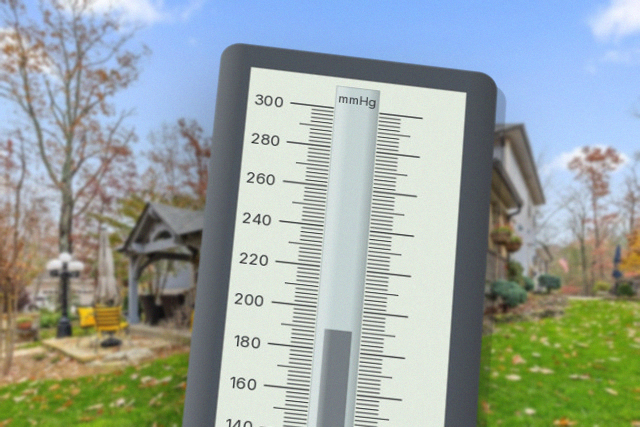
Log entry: 190 mmHg
